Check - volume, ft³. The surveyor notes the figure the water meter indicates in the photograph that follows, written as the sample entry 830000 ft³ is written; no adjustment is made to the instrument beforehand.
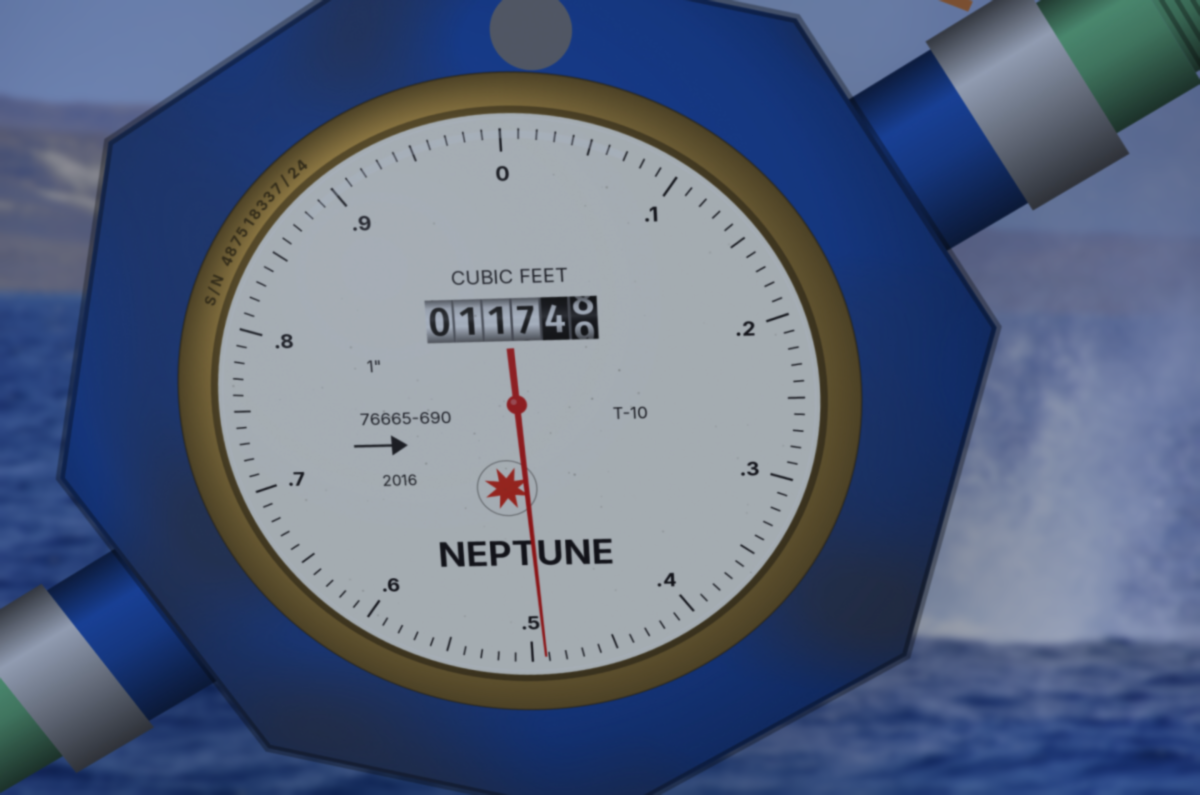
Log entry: 11748.49 ft³
